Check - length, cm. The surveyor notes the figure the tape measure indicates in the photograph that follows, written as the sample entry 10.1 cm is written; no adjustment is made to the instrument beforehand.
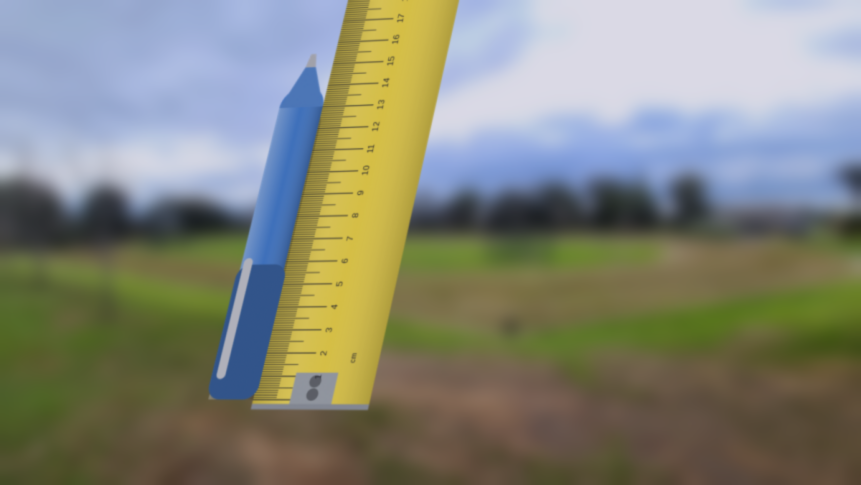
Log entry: 15.5 cm
